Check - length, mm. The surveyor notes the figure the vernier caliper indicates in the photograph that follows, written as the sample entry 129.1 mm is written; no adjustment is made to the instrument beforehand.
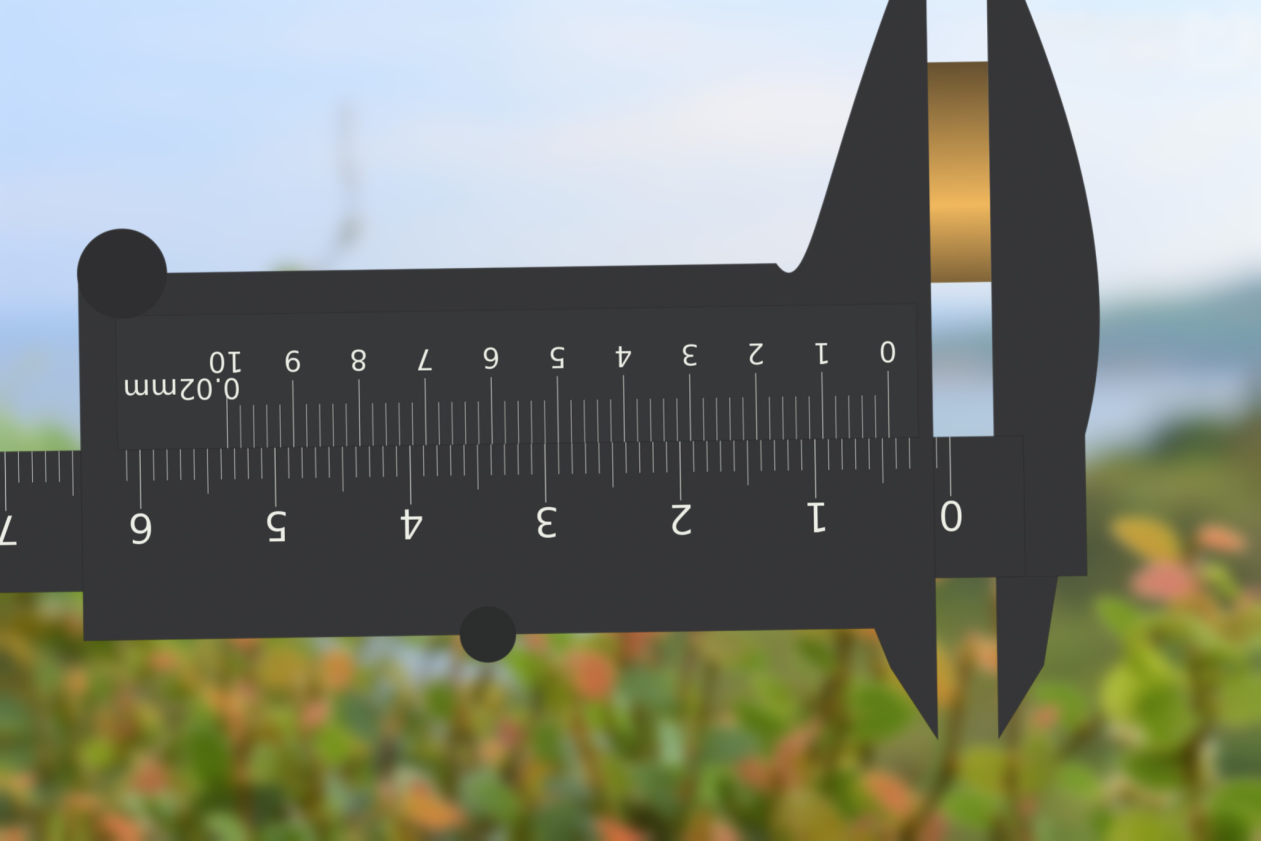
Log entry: 4.5 mm
